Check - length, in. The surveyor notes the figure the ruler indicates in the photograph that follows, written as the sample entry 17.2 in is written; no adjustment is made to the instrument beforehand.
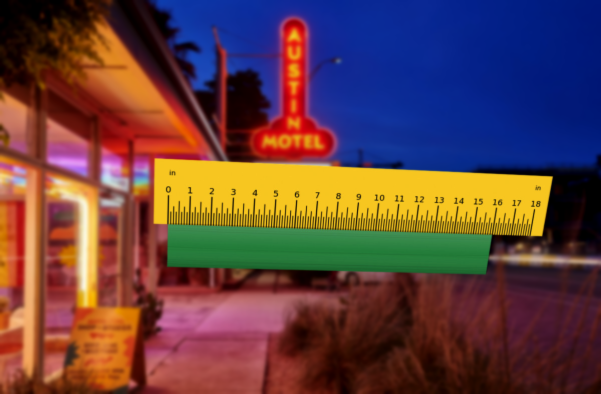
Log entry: 16 in
